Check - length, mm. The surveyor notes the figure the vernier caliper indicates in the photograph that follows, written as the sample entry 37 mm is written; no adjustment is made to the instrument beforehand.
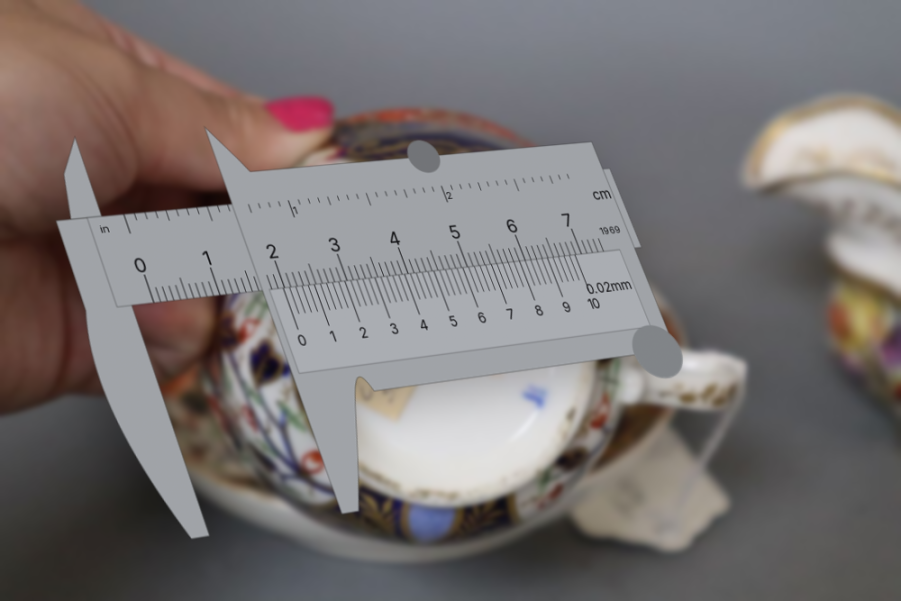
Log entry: 19.8 mm
